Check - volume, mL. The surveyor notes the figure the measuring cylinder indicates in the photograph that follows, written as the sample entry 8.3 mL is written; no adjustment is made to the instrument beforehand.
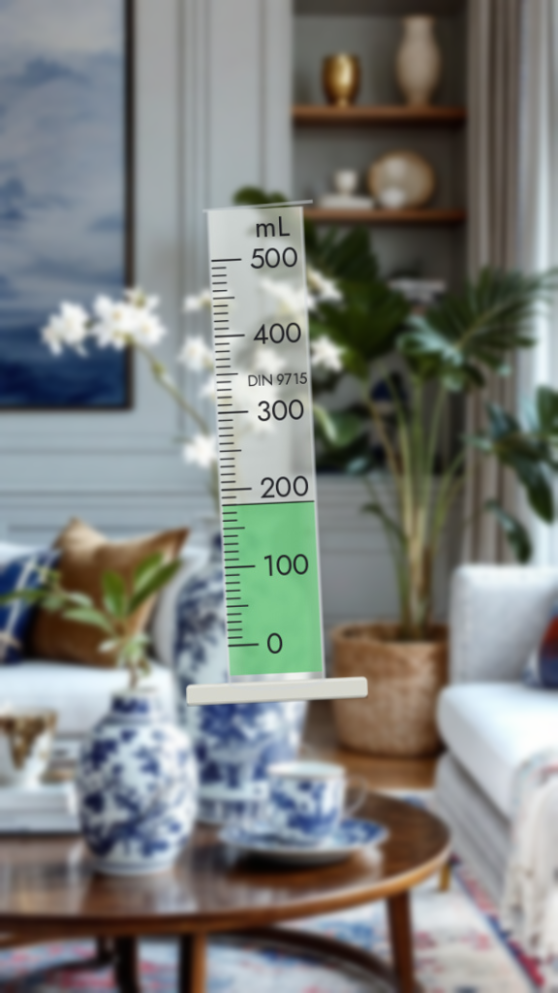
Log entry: 180 mL
